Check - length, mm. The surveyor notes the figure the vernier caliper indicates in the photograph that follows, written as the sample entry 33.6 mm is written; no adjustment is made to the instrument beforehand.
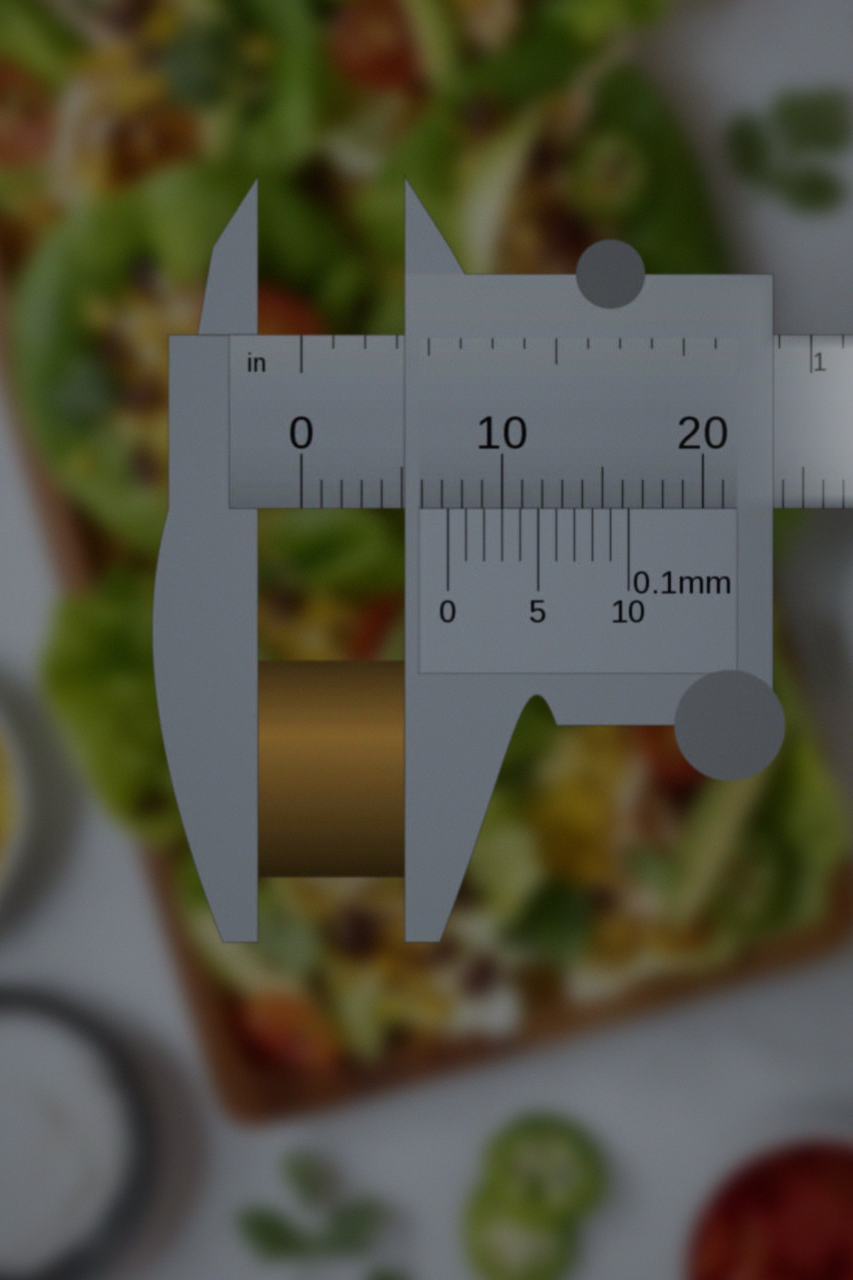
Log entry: 7.3 mm
